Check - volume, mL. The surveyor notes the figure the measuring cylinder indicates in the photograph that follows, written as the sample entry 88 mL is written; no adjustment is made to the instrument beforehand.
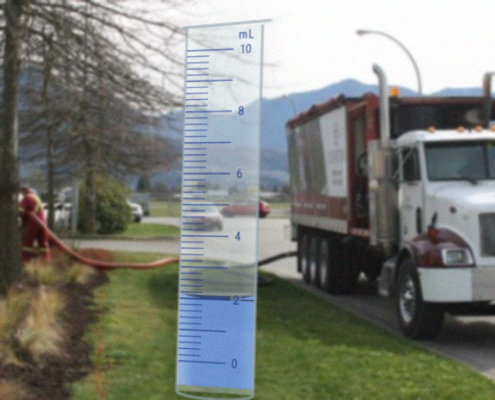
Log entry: 2 mL
